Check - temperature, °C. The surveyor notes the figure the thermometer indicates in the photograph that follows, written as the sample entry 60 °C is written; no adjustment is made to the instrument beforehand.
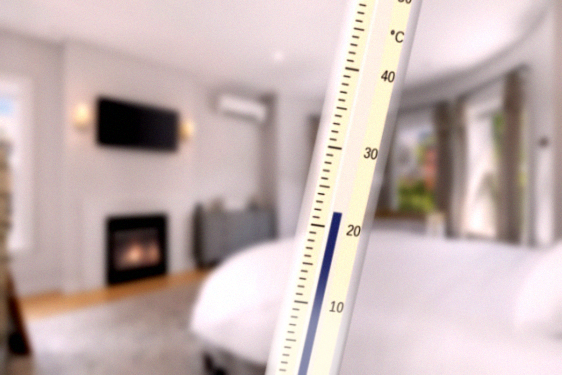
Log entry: 22 °C
